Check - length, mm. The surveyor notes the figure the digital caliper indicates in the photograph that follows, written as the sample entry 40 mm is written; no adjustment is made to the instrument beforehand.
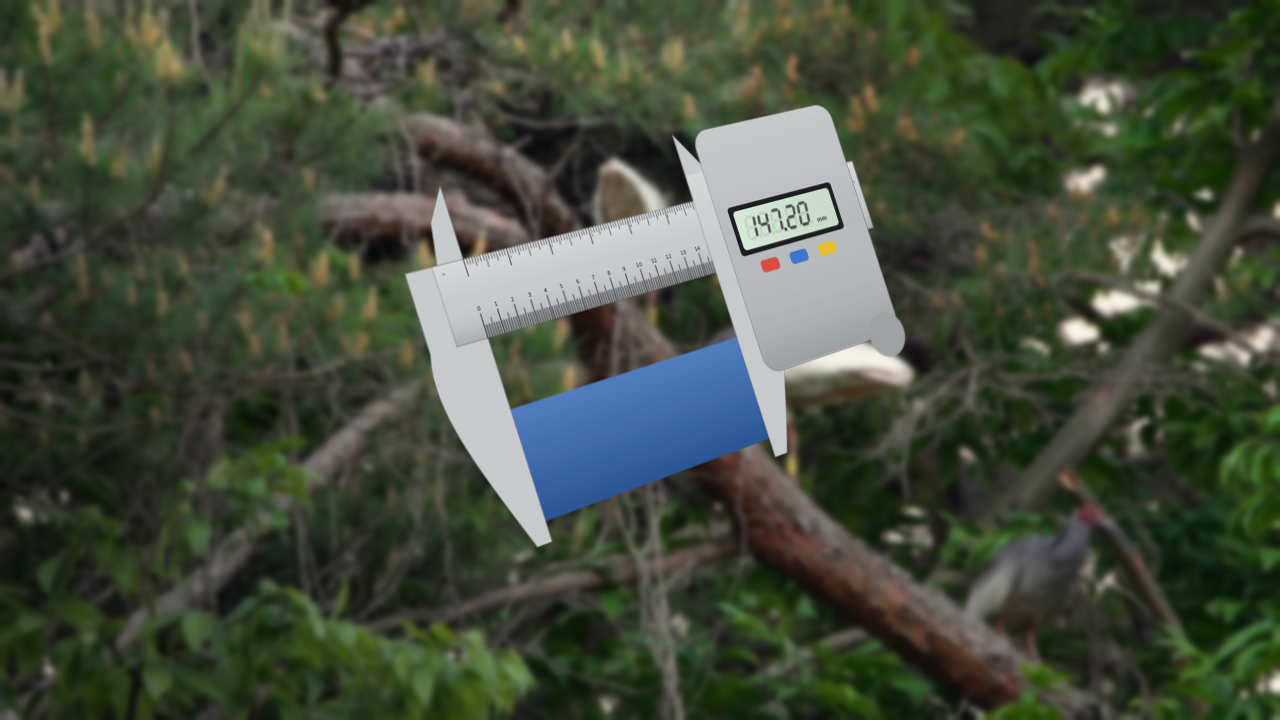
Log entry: 147.20 mm
